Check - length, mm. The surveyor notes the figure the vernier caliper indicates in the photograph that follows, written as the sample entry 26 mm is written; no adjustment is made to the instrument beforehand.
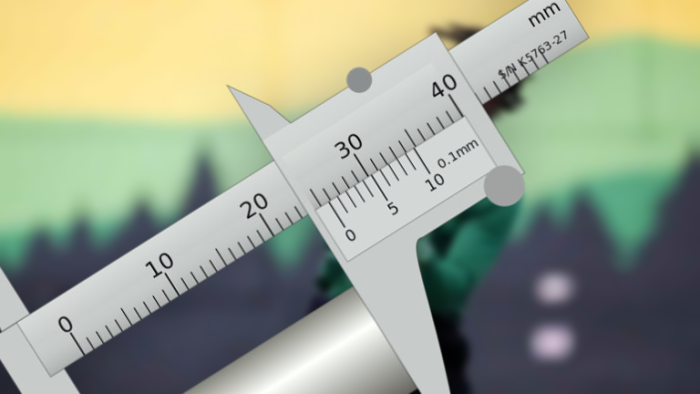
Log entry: 25.8 mm
